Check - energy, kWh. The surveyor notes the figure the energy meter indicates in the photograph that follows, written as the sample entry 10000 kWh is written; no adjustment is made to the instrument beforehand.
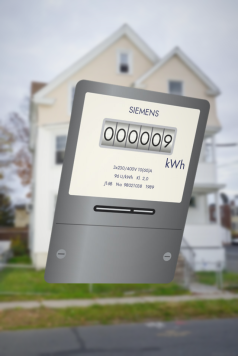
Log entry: 9 kWh
